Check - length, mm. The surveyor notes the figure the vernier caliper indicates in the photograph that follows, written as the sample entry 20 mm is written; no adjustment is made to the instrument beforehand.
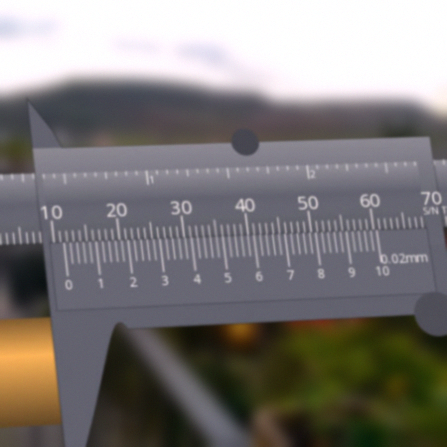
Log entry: 11.5 mm
